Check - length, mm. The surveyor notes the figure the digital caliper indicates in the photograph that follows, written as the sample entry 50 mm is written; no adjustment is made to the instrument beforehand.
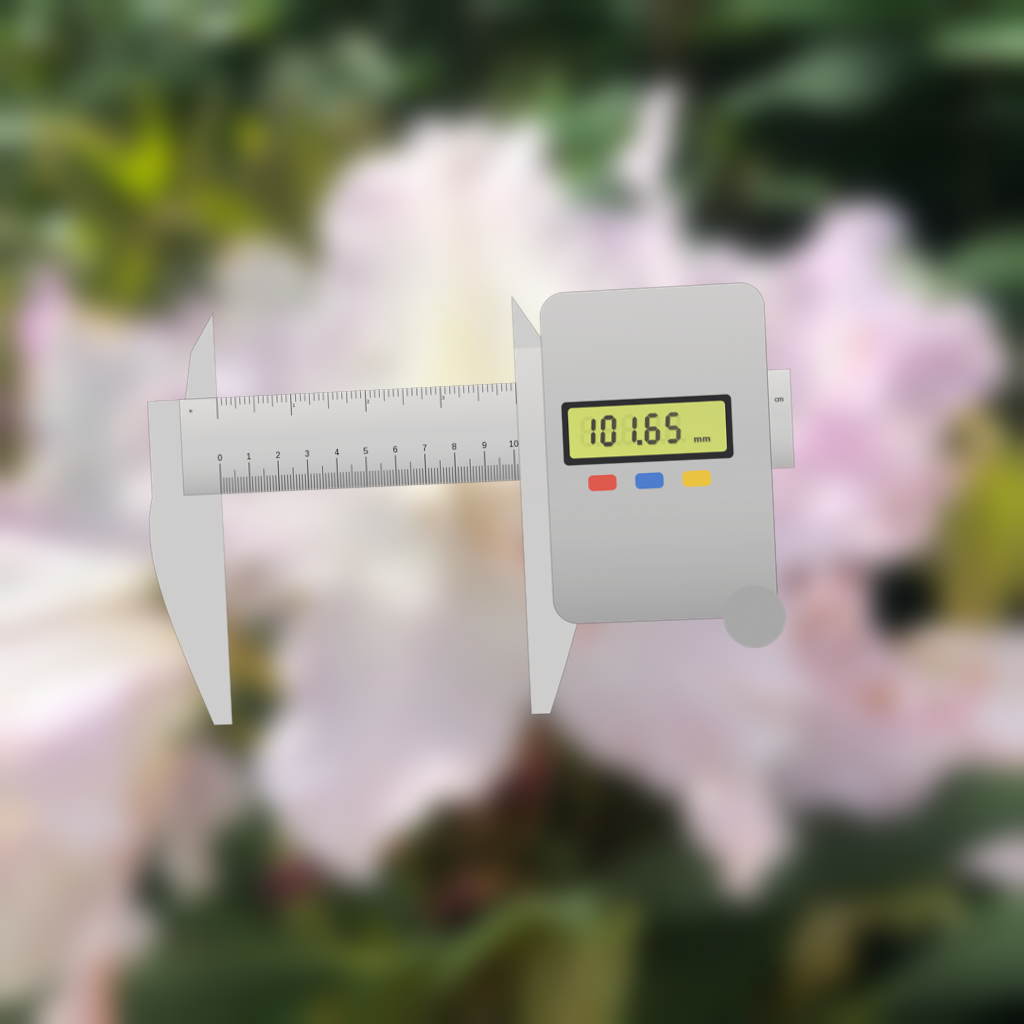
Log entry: 101.65 mm
